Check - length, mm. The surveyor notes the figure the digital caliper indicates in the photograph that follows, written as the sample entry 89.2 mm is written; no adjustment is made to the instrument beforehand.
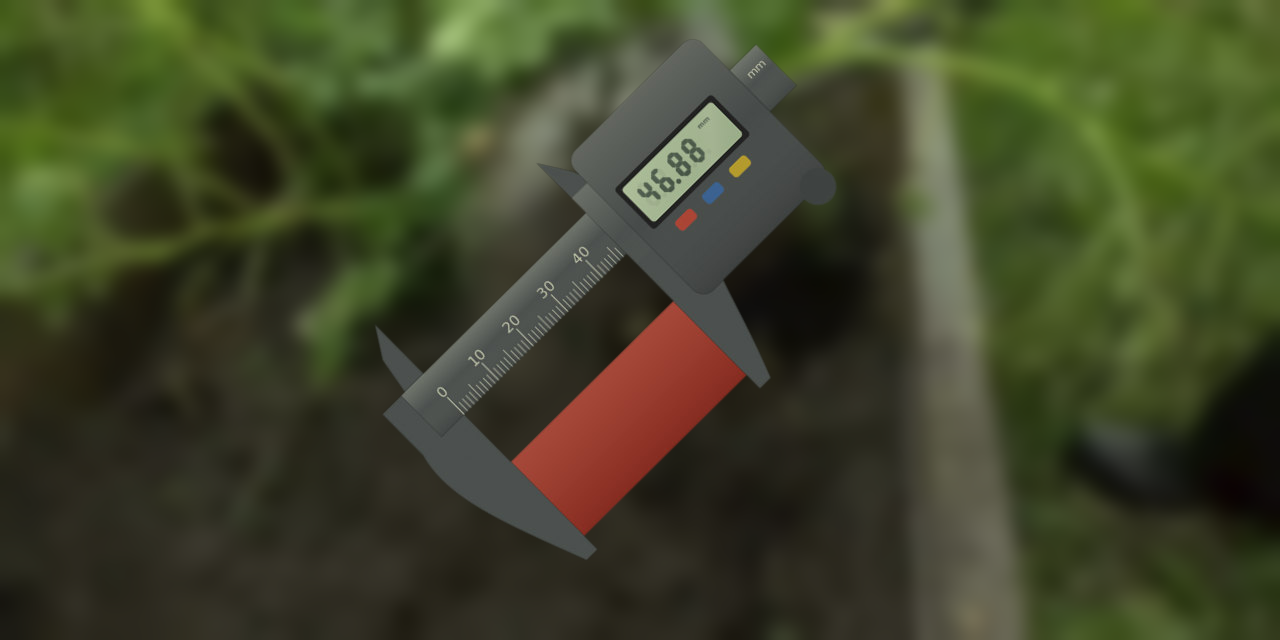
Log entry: 46.88 mm
